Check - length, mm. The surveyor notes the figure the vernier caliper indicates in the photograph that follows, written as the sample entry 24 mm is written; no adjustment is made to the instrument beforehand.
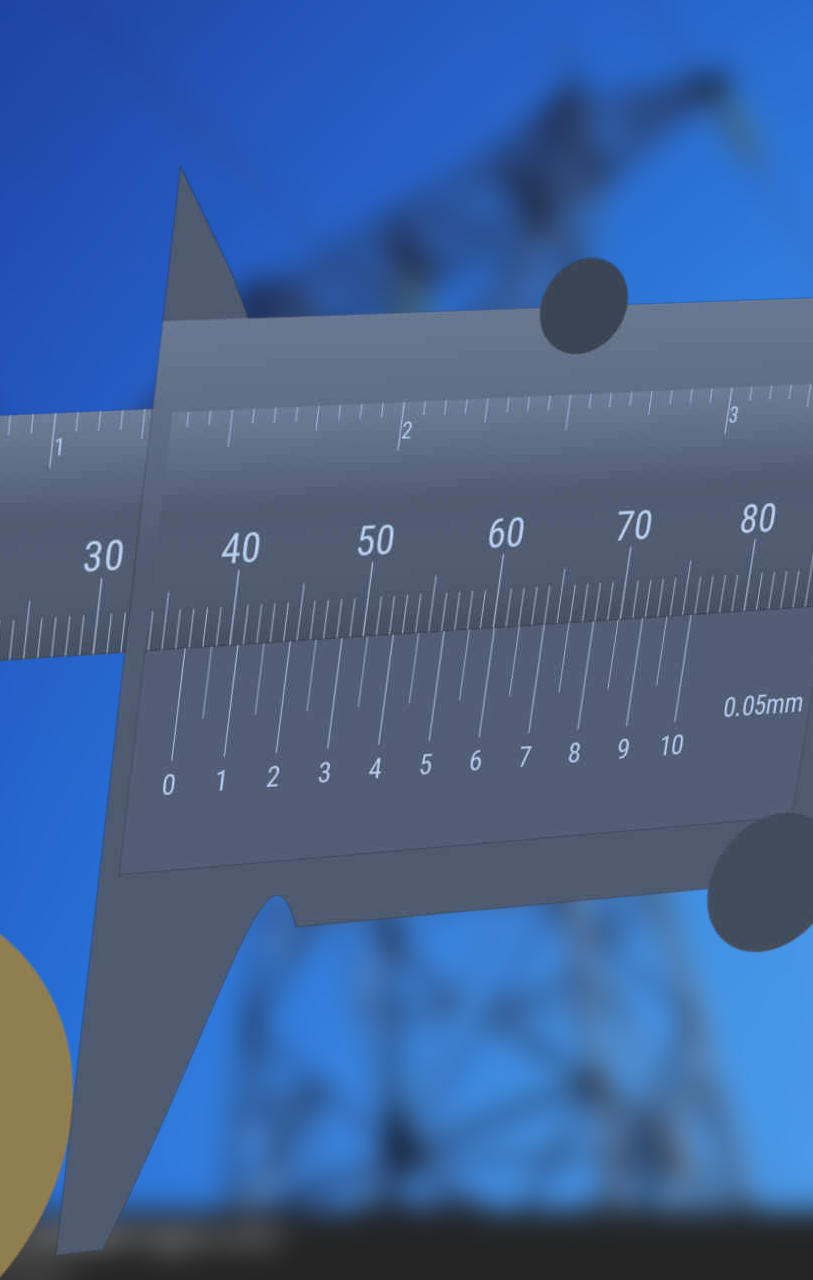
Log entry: 36.7 mm
